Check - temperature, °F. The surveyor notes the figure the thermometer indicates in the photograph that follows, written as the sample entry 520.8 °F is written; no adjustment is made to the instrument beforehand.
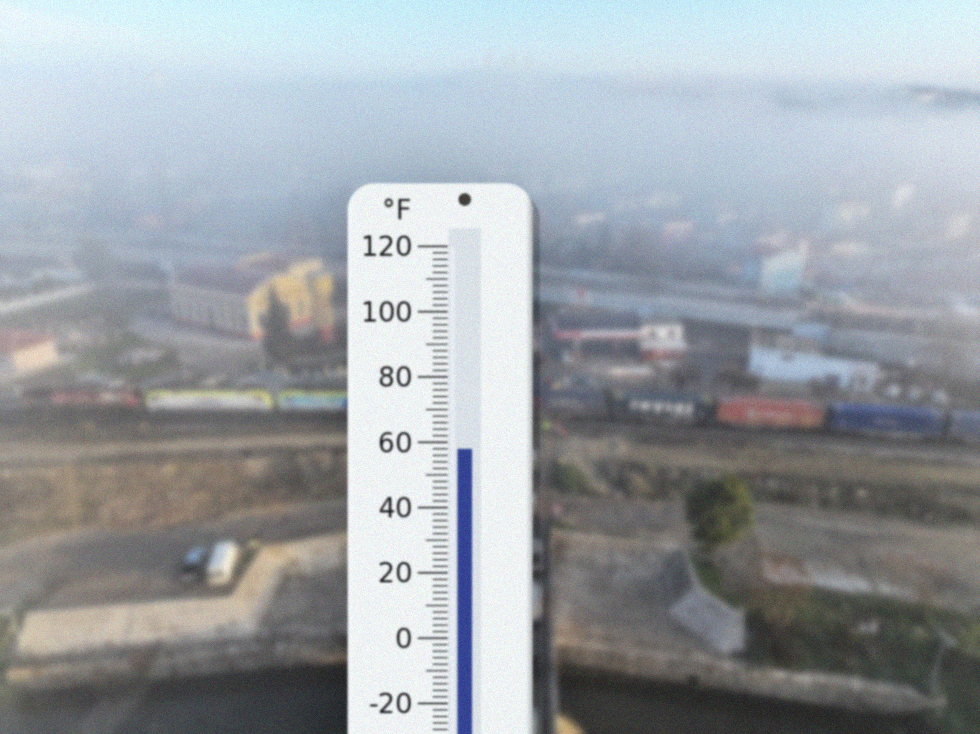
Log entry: 58 °F
